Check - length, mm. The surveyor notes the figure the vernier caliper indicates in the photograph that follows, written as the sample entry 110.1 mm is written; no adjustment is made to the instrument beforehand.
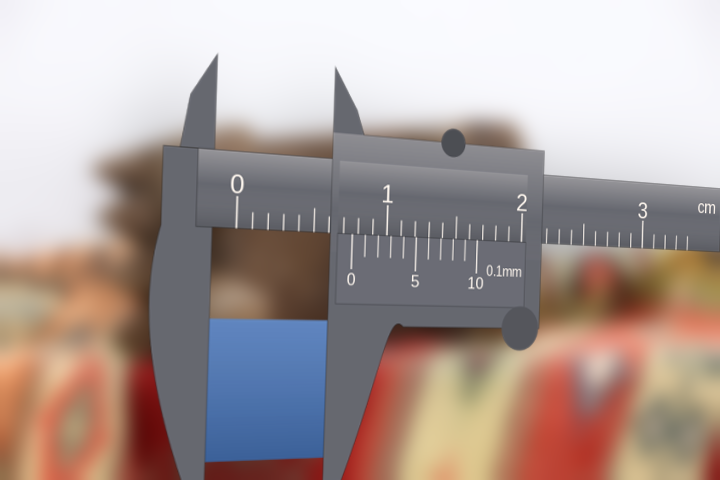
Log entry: 7.6 mm
